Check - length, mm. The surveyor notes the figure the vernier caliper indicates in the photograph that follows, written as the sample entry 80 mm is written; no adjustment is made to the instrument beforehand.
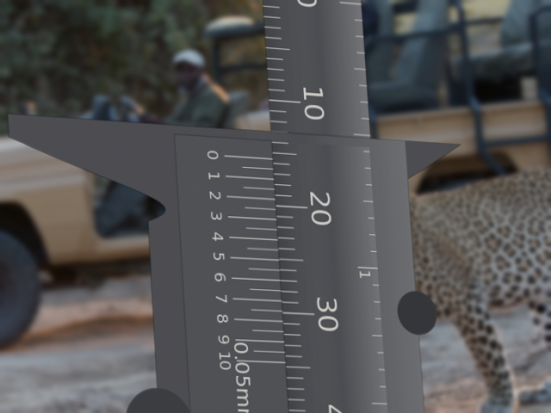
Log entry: 15.6 mm
